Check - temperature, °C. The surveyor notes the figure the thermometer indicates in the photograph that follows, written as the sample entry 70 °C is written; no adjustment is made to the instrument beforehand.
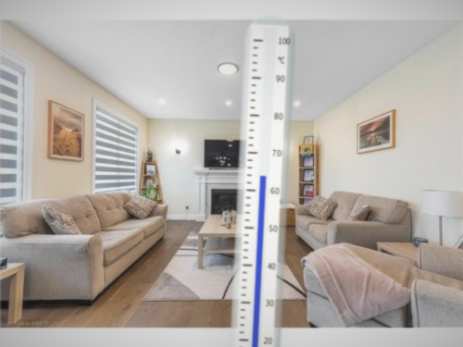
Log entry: 64 °C
